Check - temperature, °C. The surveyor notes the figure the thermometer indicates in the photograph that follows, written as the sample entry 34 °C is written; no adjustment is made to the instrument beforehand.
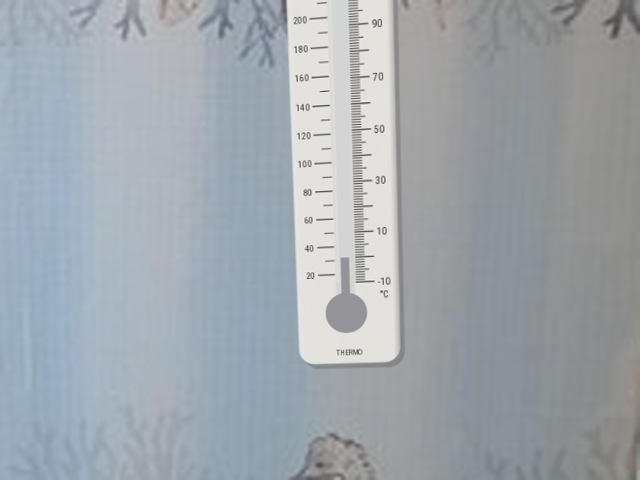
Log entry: 0 °C
